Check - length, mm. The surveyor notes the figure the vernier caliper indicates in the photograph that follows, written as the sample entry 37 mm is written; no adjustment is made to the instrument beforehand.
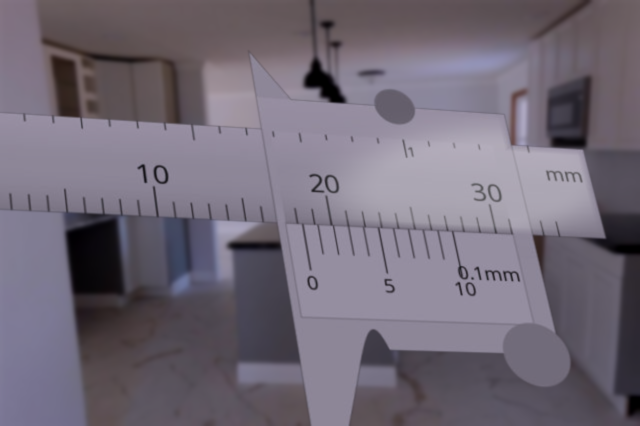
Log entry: 18.3 mm
